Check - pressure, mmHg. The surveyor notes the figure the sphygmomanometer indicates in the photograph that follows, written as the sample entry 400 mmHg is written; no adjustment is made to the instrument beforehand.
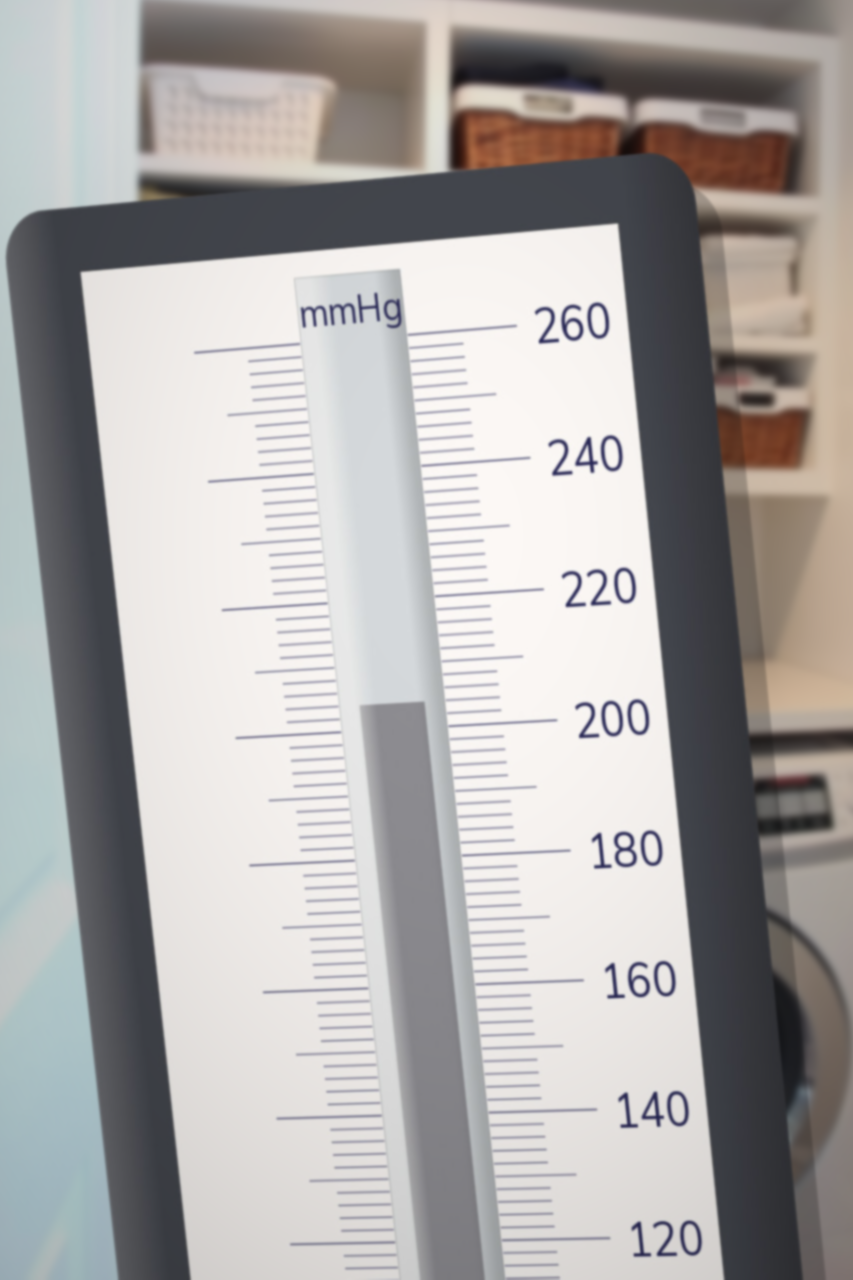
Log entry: 204 mmHg
